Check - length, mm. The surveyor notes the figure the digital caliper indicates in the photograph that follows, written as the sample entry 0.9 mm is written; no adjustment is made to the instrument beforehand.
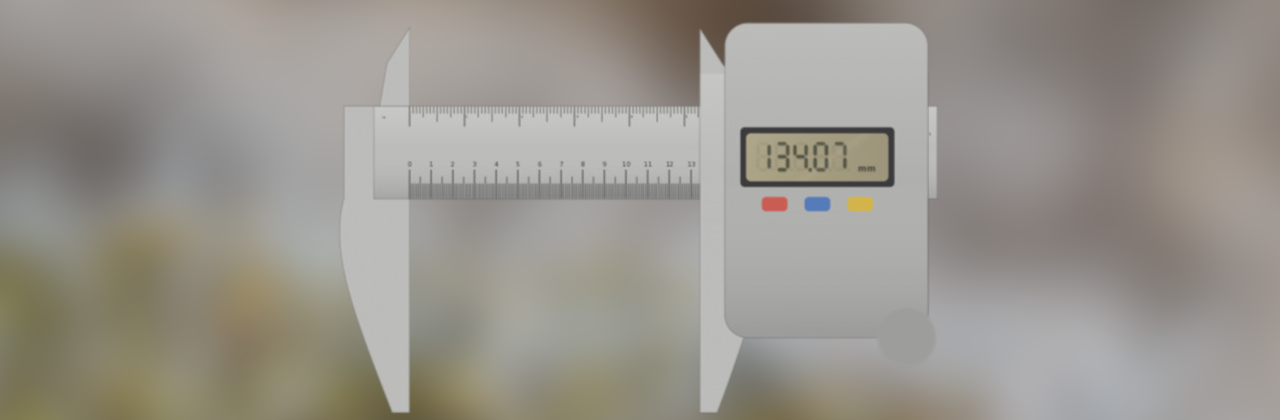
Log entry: 134.07 mm
